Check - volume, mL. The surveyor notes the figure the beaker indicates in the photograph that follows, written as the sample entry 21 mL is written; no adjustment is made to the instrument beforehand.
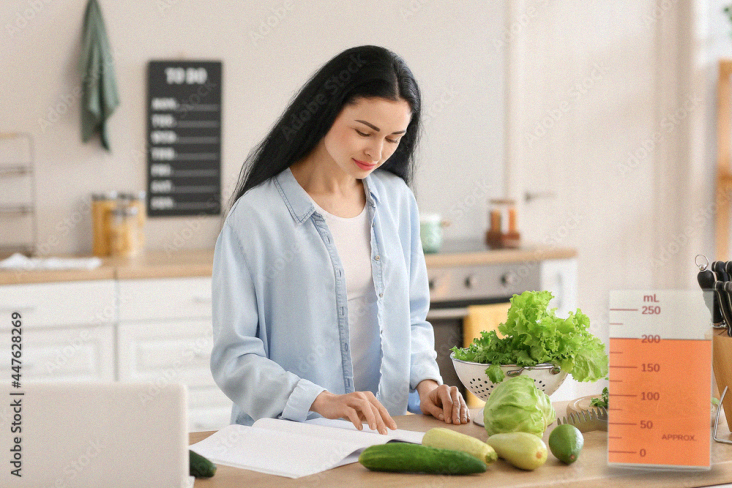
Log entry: 200 mL
